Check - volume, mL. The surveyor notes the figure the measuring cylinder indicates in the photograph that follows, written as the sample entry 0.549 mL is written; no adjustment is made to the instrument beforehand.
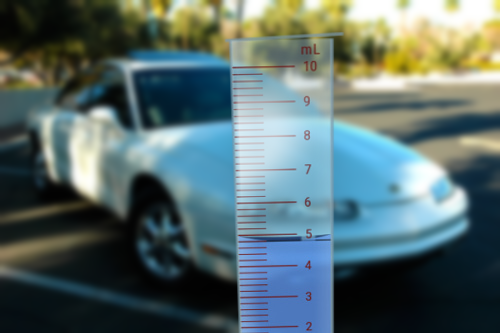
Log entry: 4.8 mL
